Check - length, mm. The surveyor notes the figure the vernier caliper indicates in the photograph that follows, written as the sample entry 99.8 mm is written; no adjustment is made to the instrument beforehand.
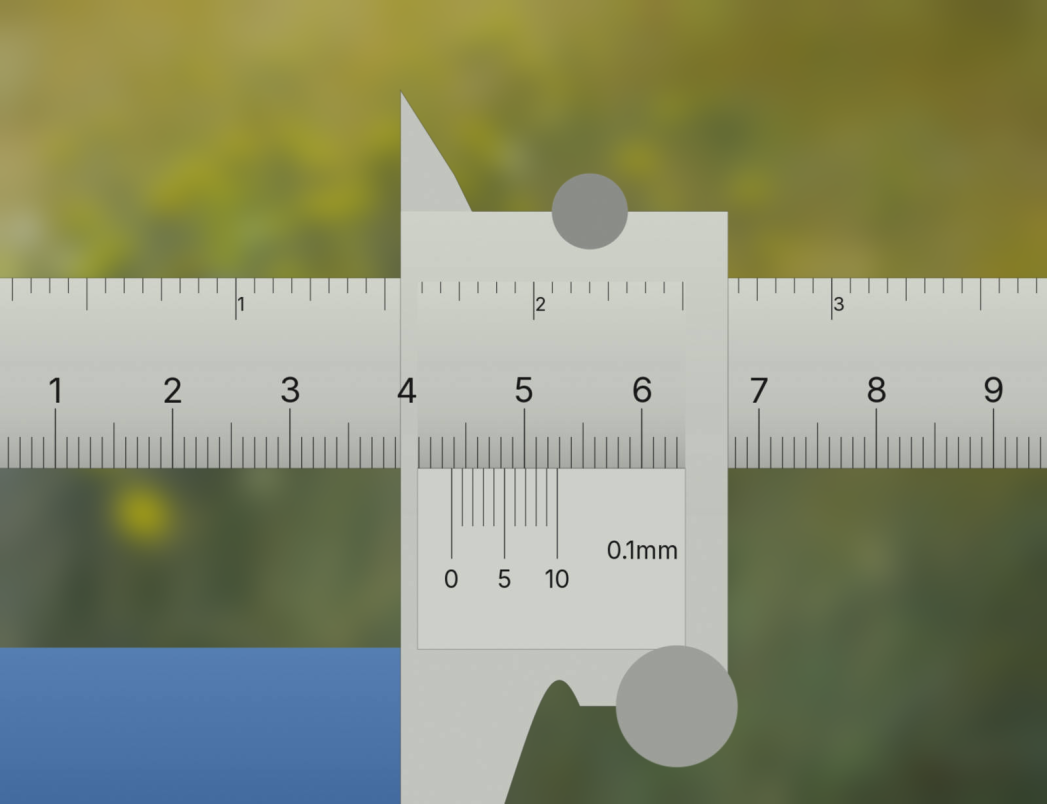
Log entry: 43.8 mm
